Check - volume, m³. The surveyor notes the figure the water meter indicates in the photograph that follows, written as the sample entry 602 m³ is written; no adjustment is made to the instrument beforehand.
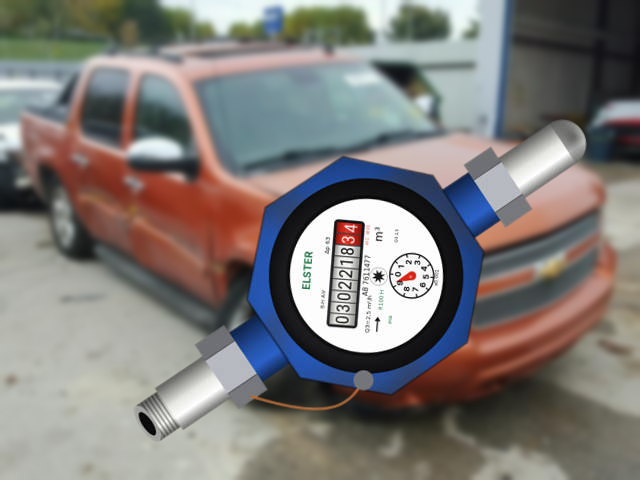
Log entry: 302218.339 m³
